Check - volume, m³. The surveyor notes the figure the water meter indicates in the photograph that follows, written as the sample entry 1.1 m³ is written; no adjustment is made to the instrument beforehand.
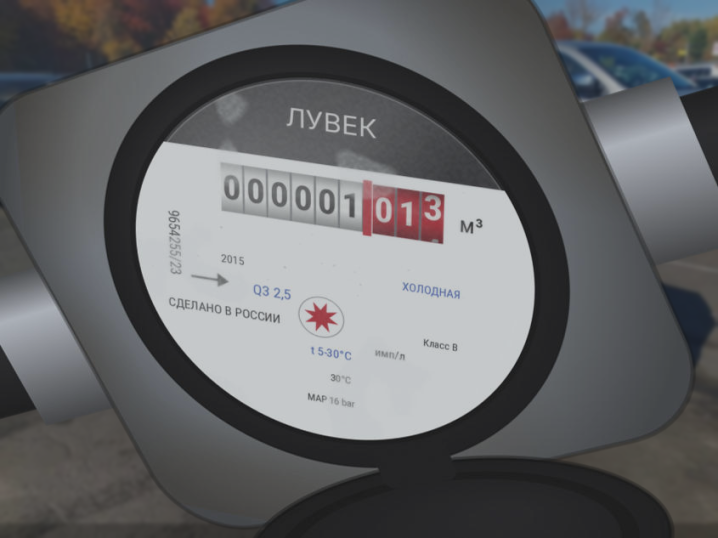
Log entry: 1.013 m³
